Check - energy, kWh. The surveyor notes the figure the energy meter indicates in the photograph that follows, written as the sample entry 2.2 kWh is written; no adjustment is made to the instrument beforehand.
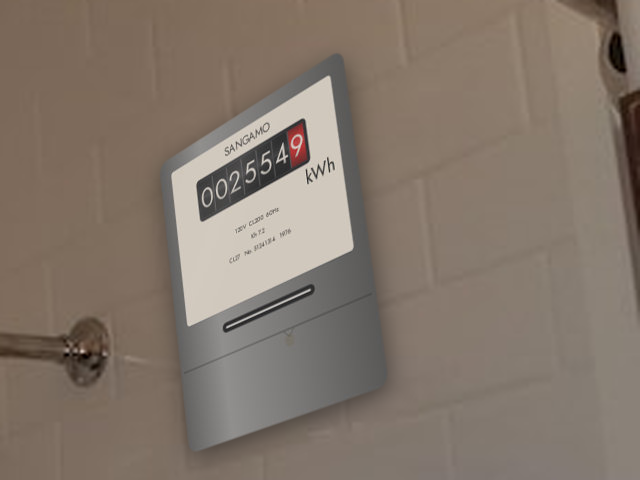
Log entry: 2554.9 kWh
